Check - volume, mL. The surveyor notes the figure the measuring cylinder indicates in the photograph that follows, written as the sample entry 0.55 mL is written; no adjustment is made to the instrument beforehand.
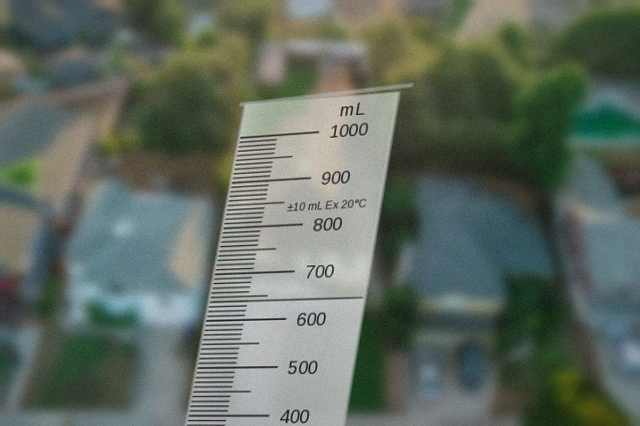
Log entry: 640 mL
